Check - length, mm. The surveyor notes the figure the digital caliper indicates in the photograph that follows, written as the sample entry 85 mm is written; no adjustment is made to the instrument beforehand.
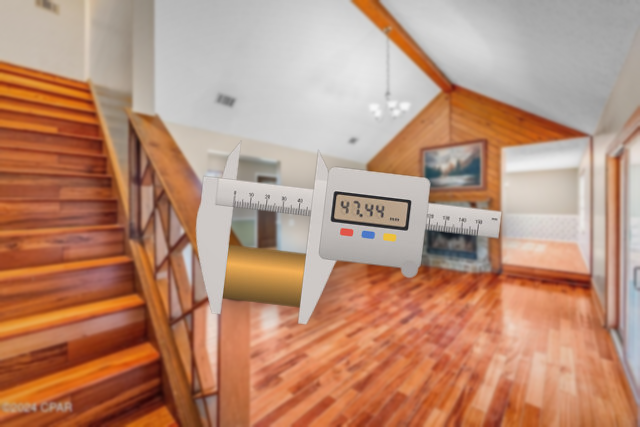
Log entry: 47.44 mm
